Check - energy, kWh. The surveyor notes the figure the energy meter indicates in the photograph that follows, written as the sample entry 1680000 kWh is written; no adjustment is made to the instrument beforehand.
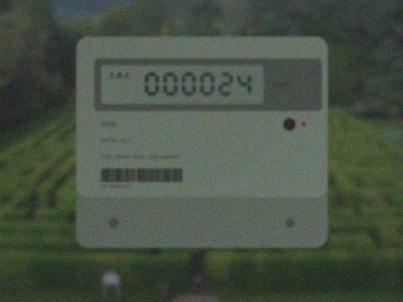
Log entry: 24 kWh
